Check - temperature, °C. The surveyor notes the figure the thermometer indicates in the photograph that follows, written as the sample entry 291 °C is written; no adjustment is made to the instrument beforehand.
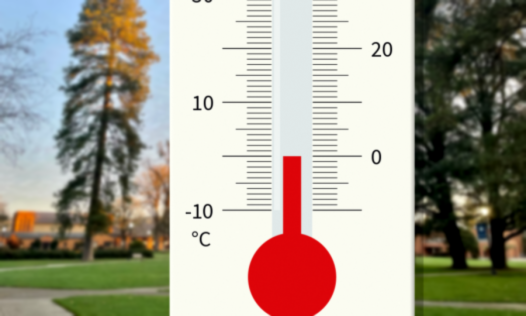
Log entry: 0 °C
